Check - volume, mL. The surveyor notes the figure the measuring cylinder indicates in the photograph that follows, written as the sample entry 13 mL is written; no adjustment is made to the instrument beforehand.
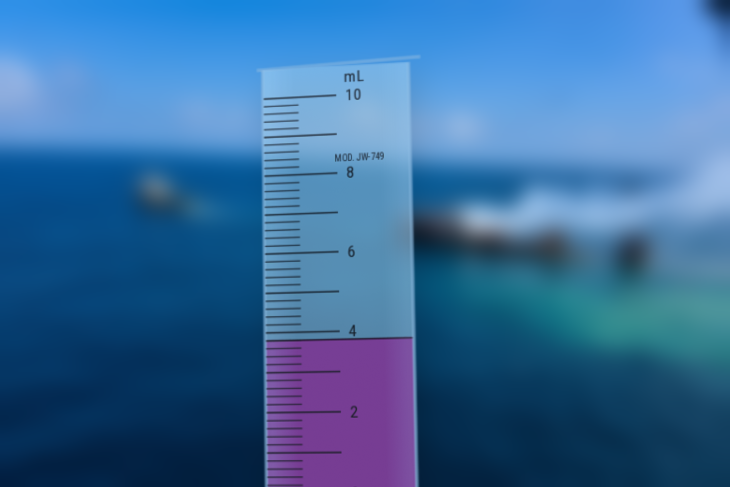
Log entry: 3.8 mL
